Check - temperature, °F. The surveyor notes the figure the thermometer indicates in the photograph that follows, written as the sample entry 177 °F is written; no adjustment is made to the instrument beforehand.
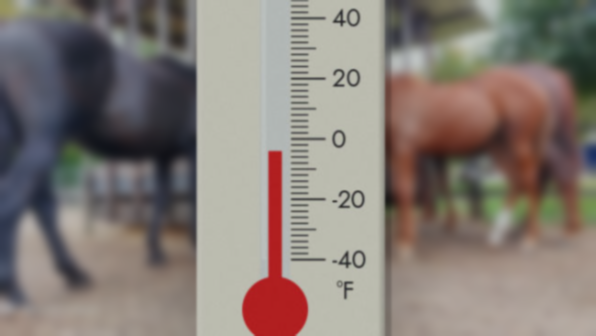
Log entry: -4 °F
